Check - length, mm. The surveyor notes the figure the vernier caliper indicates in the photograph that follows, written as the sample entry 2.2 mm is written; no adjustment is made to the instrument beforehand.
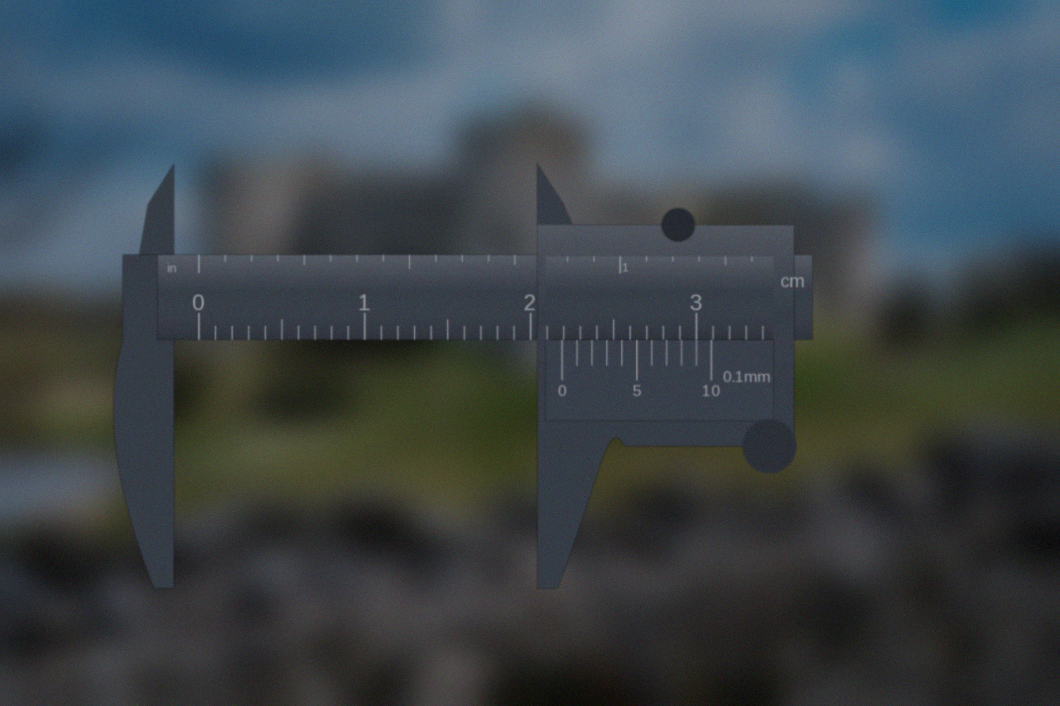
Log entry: 21.9 mm
